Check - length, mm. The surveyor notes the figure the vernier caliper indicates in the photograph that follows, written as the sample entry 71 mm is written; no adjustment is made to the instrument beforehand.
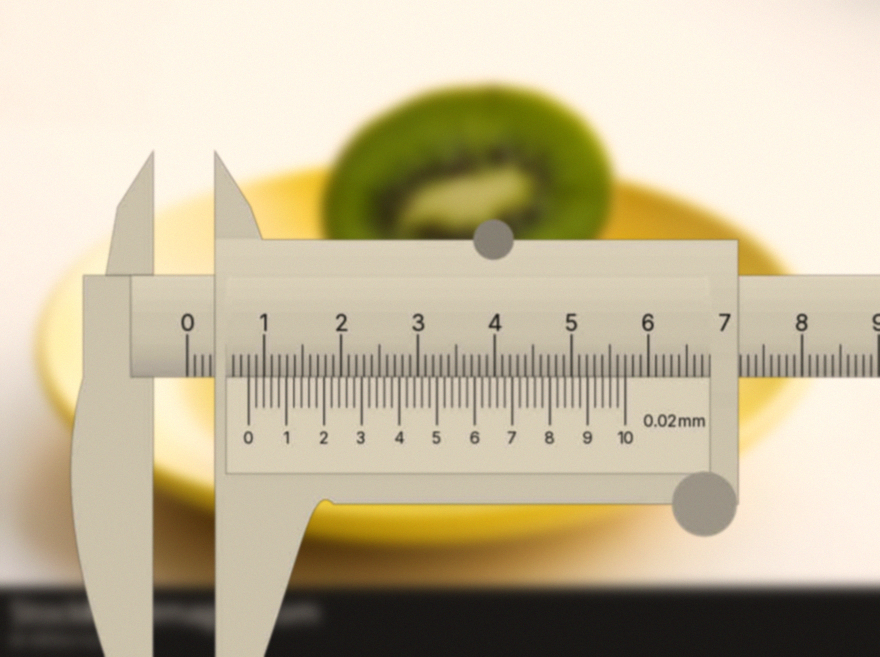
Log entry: 8.0 mm
